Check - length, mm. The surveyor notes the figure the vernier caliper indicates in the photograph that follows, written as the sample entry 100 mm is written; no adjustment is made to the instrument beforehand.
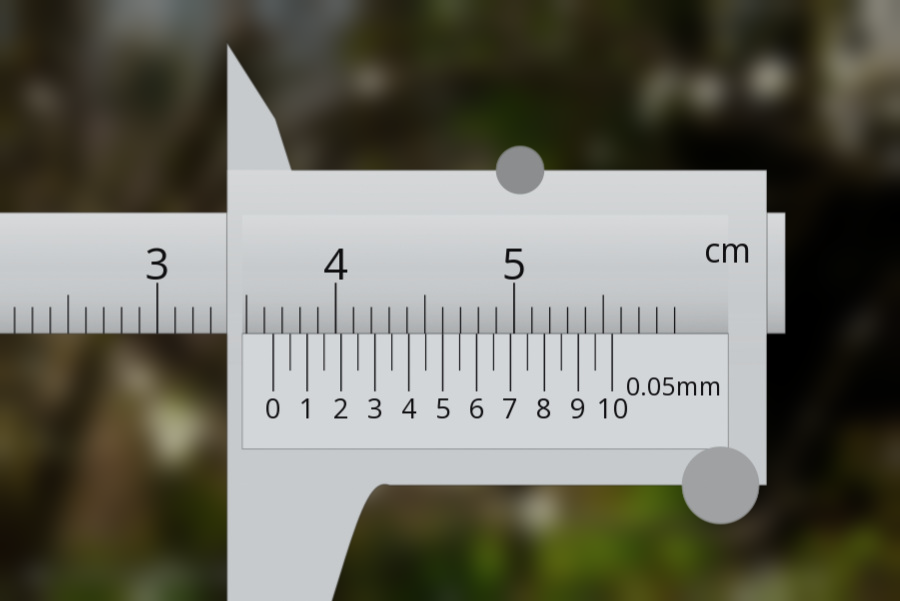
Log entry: 36.5 mm
